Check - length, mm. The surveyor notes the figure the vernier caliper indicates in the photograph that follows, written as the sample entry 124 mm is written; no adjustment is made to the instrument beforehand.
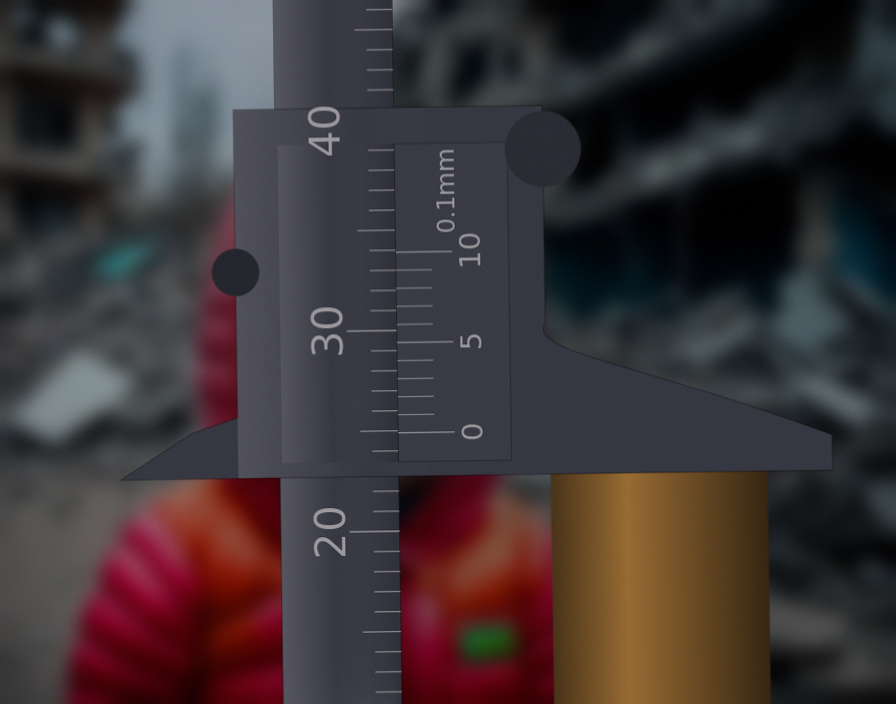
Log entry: 24.9 mm
